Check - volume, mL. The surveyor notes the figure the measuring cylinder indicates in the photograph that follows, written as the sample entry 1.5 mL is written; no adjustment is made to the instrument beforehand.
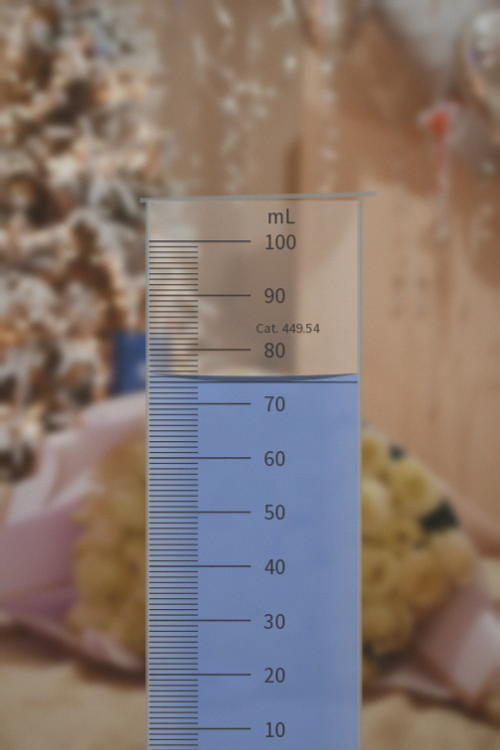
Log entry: 74 mL
